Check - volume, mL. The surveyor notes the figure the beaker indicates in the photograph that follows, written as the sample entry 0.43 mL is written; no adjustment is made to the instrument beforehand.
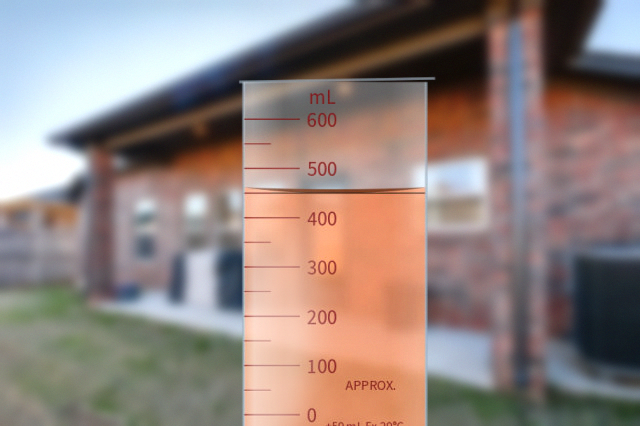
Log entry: 450 mL
